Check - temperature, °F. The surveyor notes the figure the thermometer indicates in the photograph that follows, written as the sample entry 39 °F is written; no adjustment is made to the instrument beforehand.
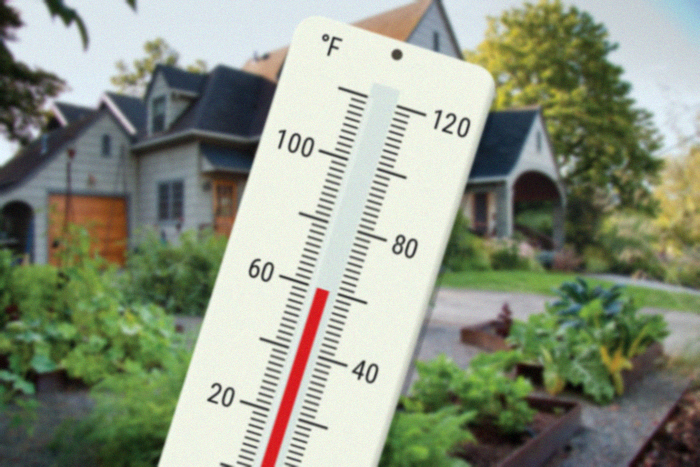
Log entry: 60 °F
